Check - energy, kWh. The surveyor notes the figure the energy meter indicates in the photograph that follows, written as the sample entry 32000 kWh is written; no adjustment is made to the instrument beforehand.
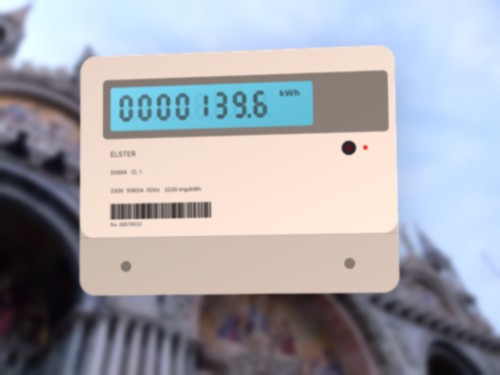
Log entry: 139.6 kWh
